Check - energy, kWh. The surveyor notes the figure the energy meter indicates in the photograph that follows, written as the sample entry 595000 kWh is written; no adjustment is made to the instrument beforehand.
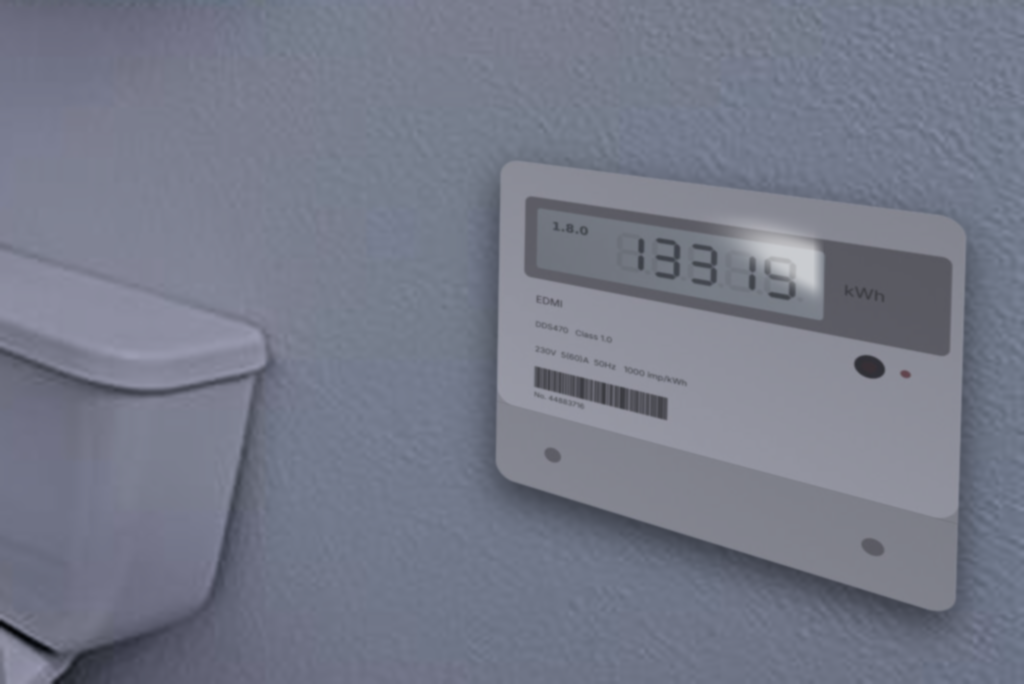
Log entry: 13319 kWh
